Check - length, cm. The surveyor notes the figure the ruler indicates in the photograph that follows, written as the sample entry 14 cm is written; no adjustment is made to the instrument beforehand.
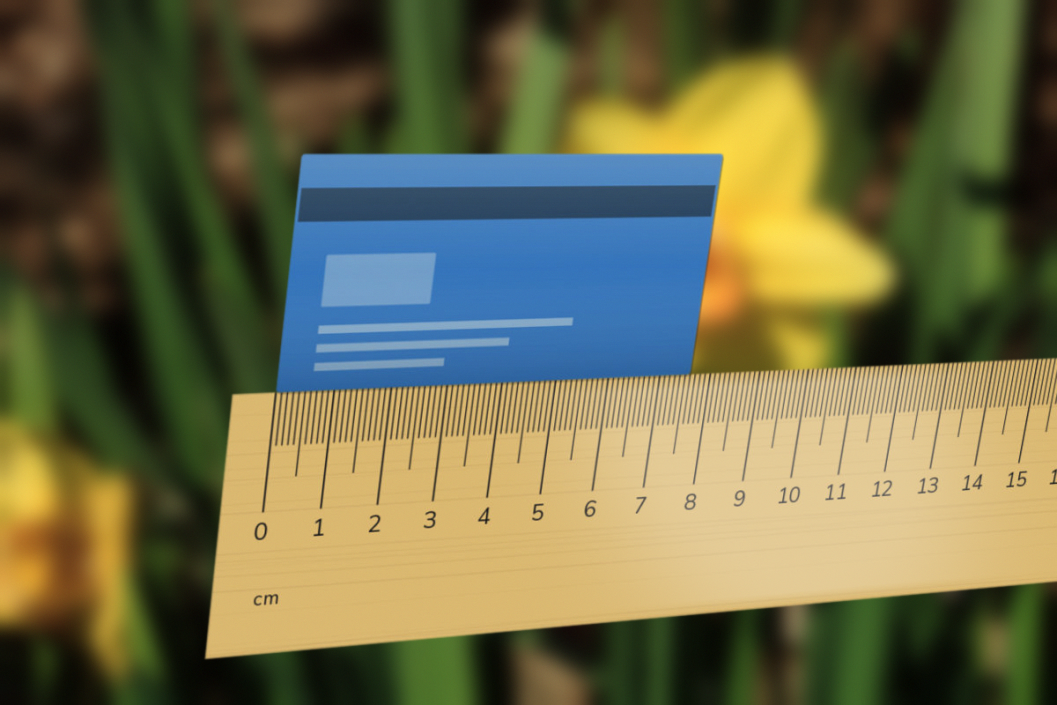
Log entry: 7.6 cm
